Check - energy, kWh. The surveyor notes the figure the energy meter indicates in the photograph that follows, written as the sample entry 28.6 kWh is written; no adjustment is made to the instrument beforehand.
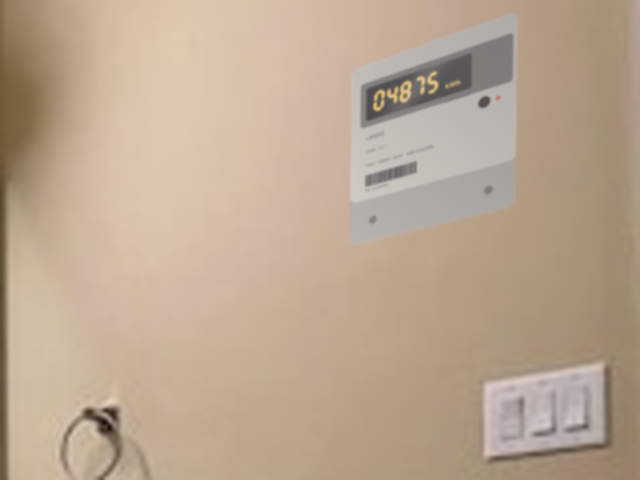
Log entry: 4875 kWh
